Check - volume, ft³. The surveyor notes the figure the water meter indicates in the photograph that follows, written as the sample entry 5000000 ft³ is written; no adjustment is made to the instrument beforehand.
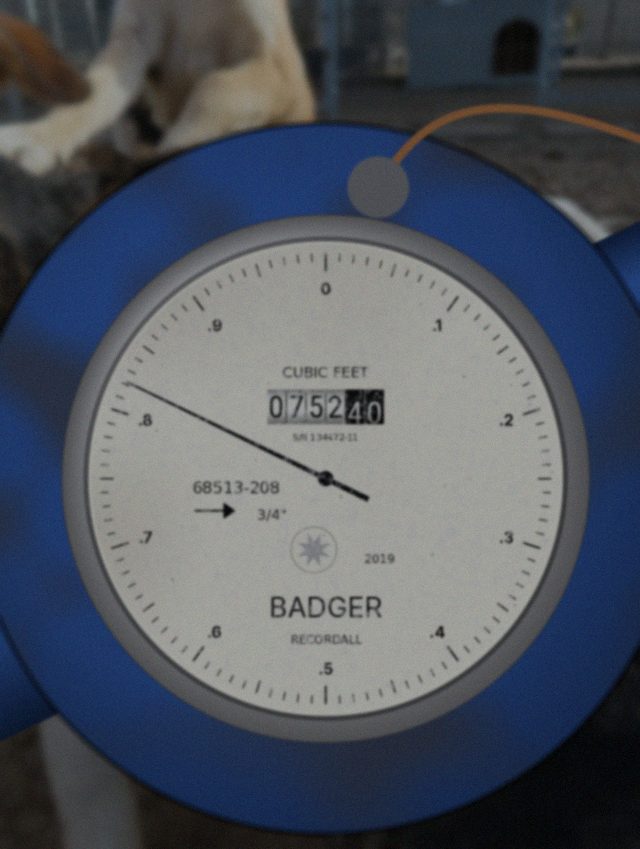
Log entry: 75239.82 ft³
